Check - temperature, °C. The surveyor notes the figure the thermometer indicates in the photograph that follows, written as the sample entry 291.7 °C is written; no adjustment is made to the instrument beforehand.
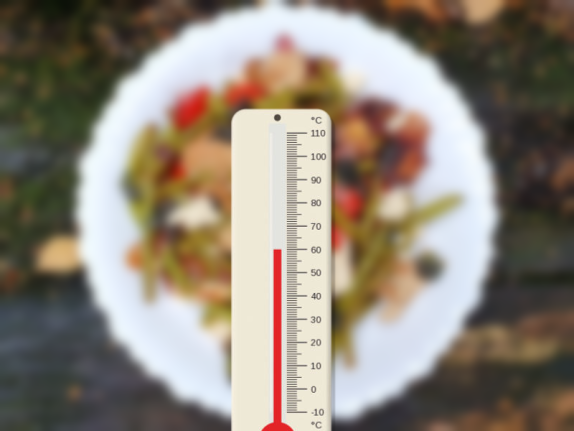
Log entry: 60 °C
